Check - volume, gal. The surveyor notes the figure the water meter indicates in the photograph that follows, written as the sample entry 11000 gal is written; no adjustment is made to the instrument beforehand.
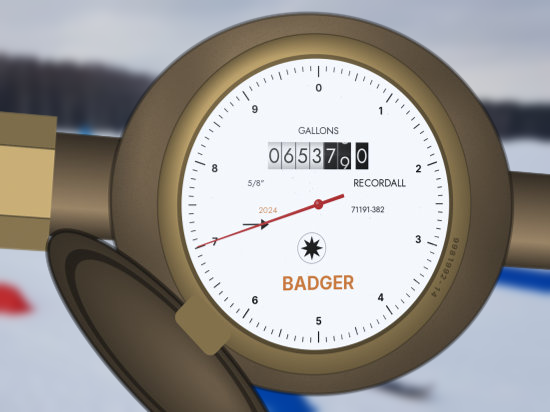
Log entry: 653787.0 gal
